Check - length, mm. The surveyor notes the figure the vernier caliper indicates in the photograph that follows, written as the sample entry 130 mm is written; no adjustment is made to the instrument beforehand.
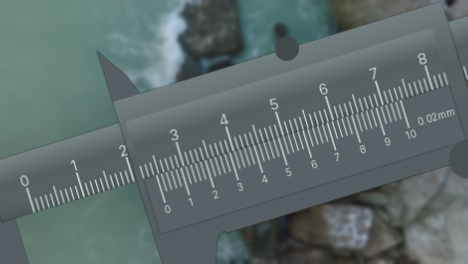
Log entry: 24.5 mm
